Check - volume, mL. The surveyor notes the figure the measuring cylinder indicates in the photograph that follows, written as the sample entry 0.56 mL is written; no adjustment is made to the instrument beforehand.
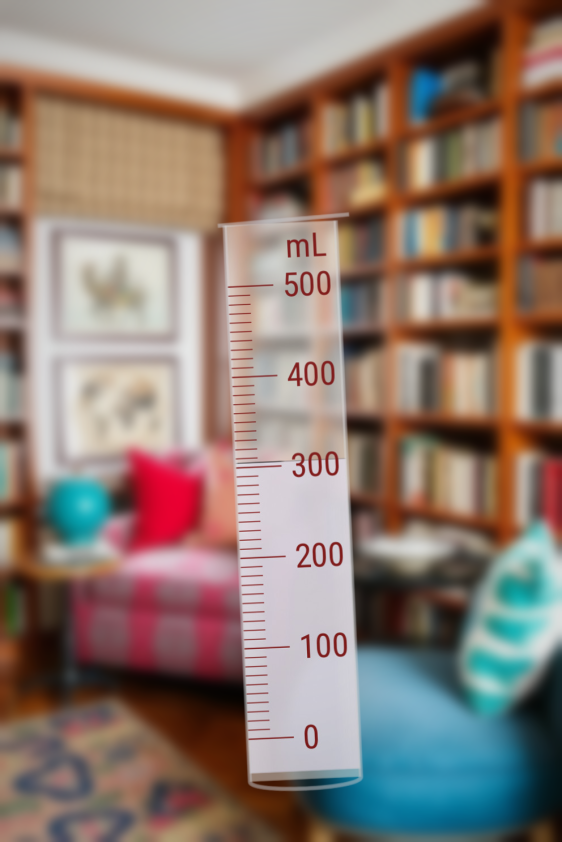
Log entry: 305 mL
